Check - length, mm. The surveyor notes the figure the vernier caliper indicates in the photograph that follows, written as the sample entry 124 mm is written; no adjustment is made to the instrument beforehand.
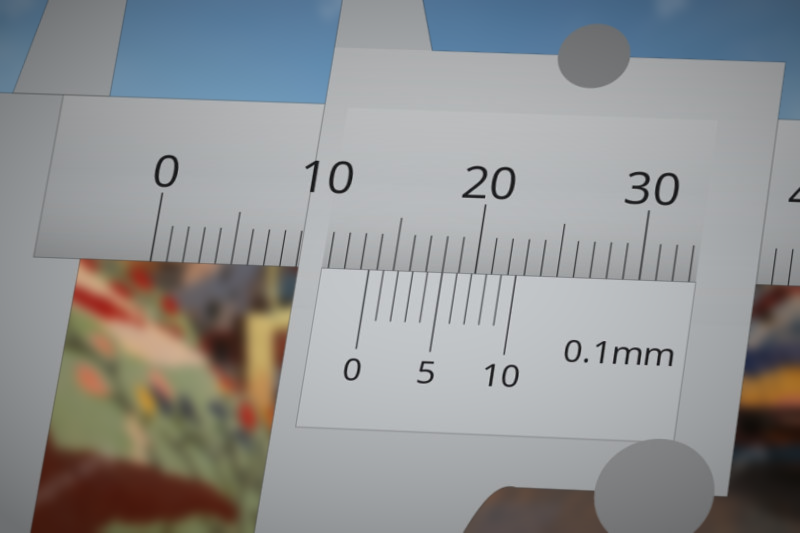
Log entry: 13.5 mm
